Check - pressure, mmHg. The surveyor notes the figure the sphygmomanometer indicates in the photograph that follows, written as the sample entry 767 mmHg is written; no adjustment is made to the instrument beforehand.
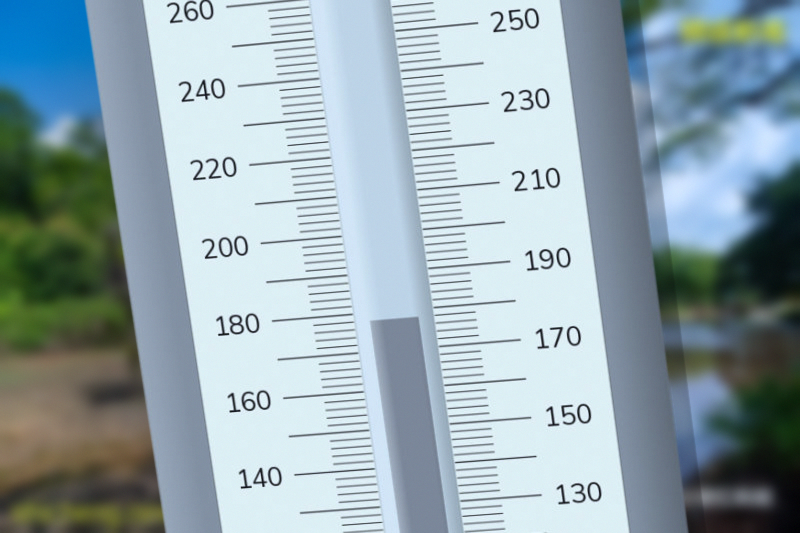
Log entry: 178 mmHg
